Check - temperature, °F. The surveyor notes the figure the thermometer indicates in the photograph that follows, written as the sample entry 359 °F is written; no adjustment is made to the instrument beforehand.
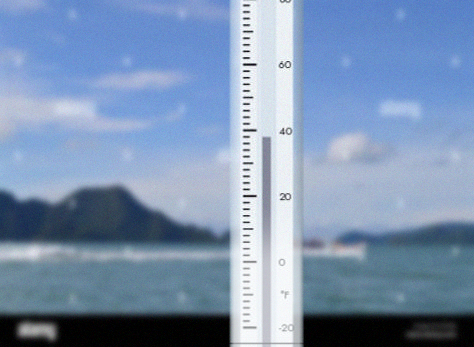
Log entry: 38 °F
